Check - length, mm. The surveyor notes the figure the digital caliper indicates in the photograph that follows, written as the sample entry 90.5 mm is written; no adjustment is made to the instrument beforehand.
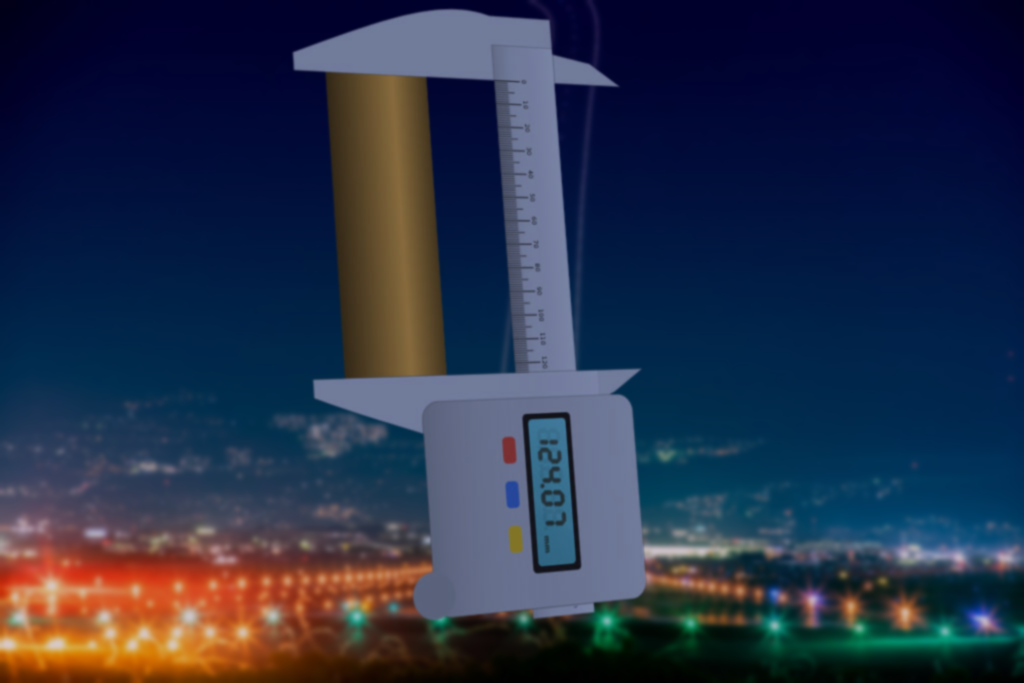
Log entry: 124.07 mm
